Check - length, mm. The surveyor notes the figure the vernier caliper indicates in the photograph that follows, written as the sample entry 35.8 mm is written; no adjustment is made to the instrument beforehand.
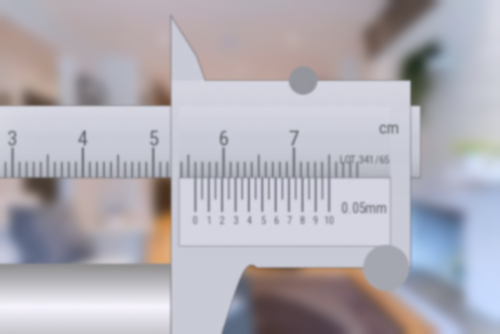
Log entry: 56.0 mm
